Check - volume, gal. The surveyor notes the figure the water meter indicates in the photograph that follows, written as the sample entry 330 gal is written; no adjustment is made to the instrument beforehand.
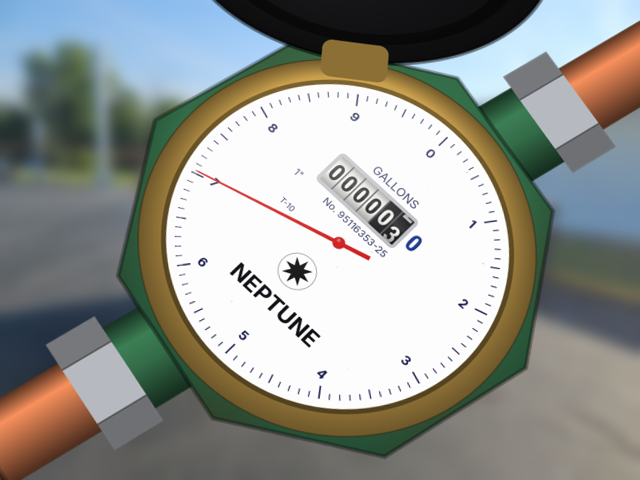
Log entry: 27.0 gal
